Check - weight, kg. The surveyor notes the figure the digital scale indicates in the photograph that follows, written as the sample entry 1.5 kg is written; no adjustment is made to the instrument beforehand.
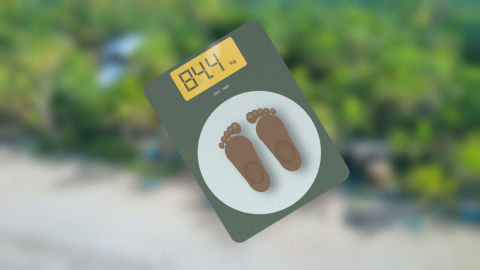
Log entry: 84.4 kg
